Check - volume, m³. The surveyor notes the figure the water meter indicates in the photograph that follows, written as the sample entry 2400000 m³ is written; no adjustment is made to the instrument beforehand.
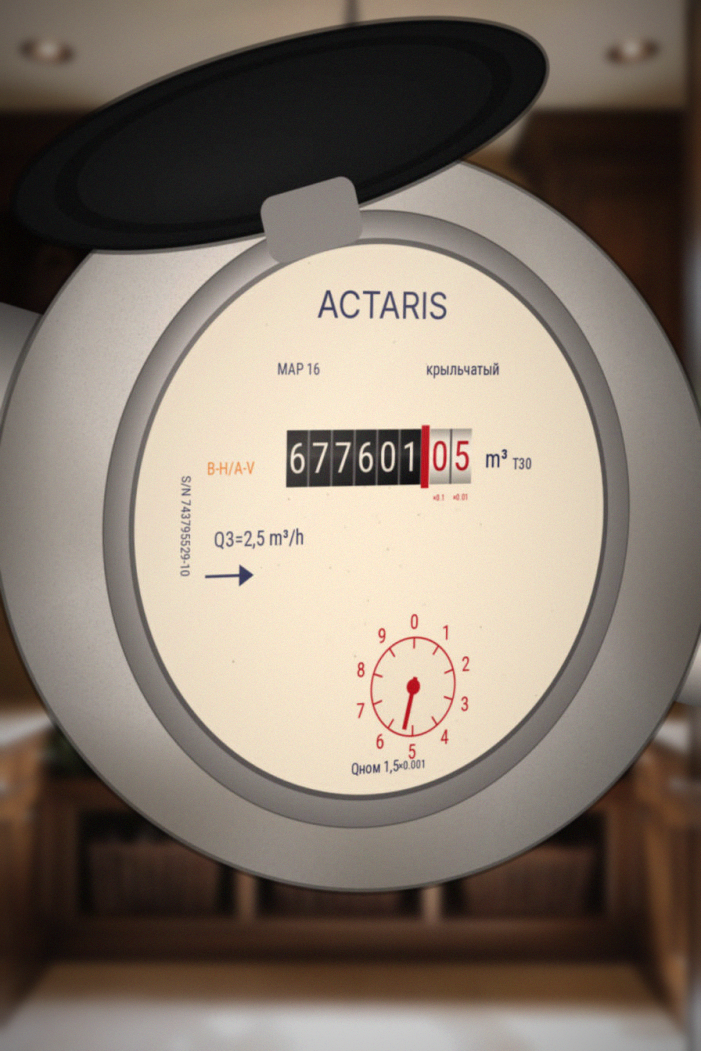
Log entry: 677601.055 m³
